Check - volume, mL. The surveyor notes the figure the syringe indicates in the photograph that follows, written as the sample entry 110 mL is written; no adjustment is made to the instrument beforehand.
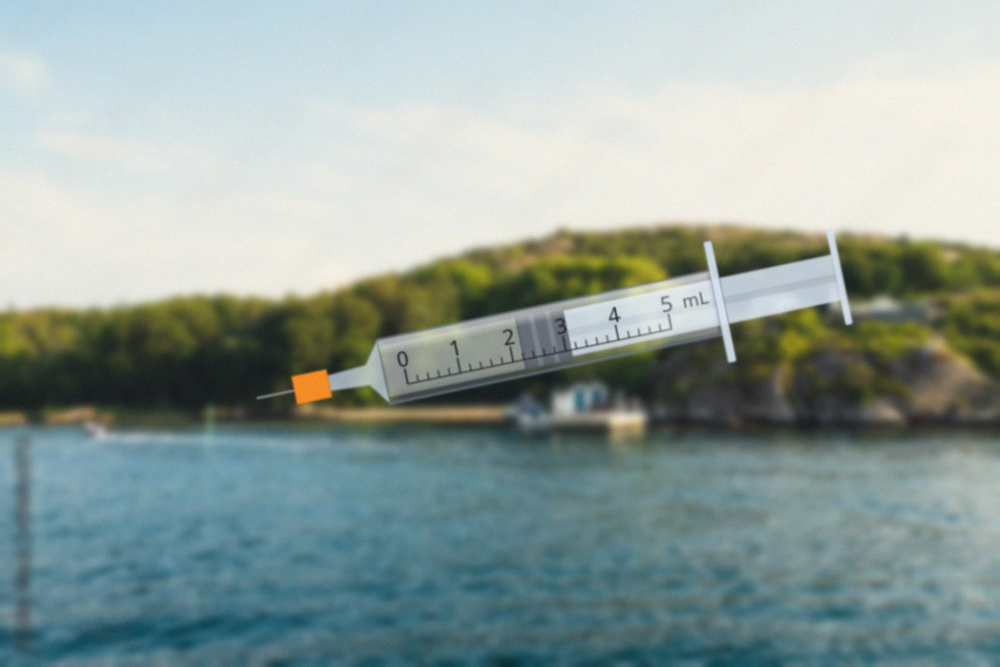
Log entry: 2.2 mL
